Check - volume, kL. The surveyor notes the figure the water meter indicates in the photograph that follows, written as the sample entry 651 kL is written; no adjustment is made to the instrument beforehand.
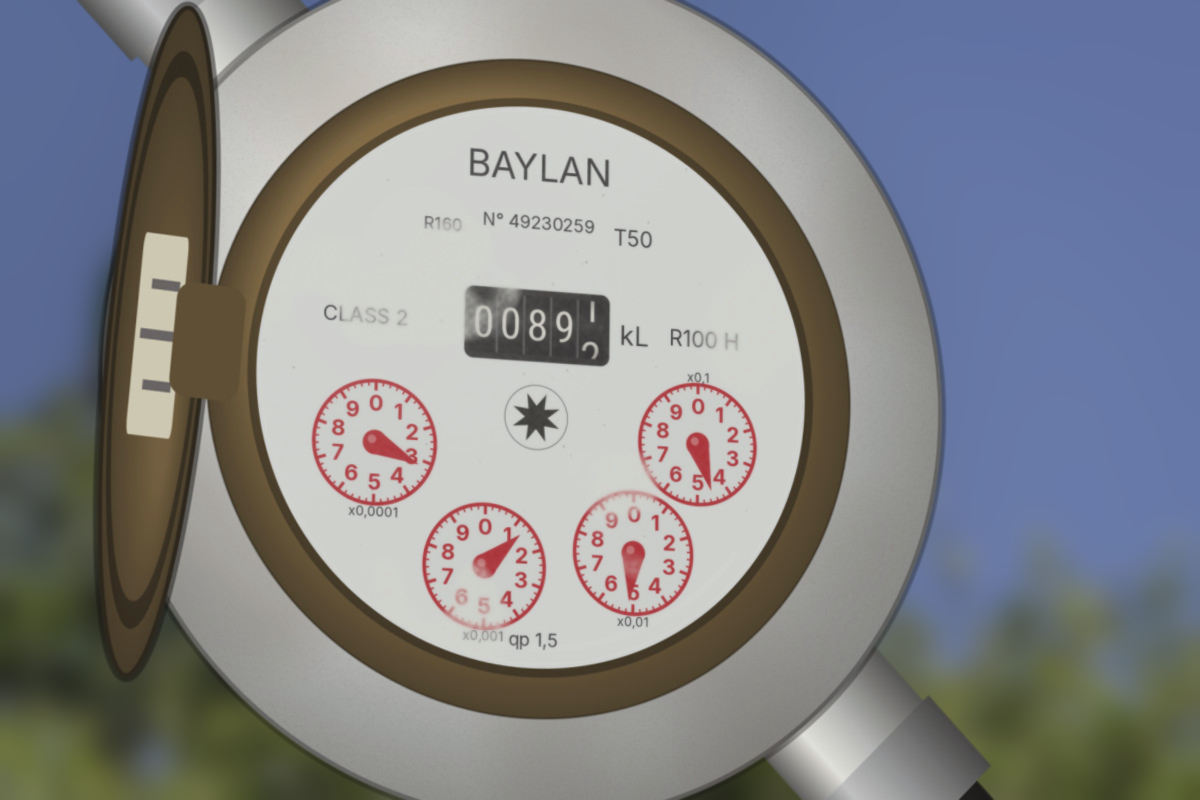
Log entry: 891.4513 kL
